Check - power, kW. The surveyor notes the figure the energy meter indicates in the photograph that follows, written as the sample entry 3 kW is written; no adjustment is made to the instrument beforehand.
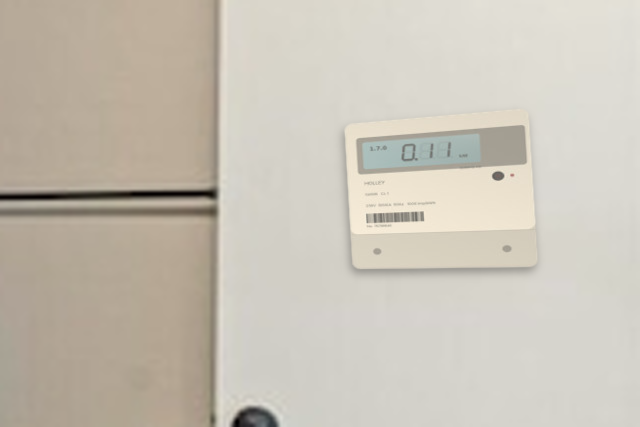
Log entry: 0.11 kW
